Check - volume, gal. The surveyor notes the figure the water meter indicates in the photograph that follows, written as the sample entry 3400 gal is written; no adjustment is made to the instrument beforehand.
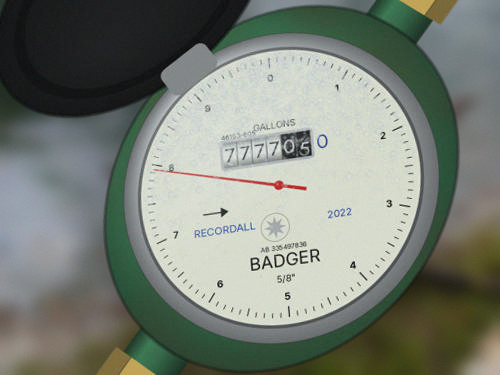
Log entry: 7777047.9 gal
